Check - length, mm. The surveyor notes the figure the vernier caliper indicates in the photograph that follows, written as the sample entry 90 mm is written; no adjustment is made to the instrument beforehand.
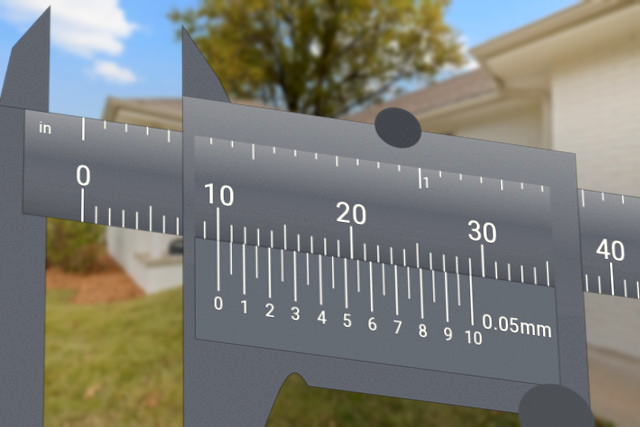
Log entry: 10.0 mm
